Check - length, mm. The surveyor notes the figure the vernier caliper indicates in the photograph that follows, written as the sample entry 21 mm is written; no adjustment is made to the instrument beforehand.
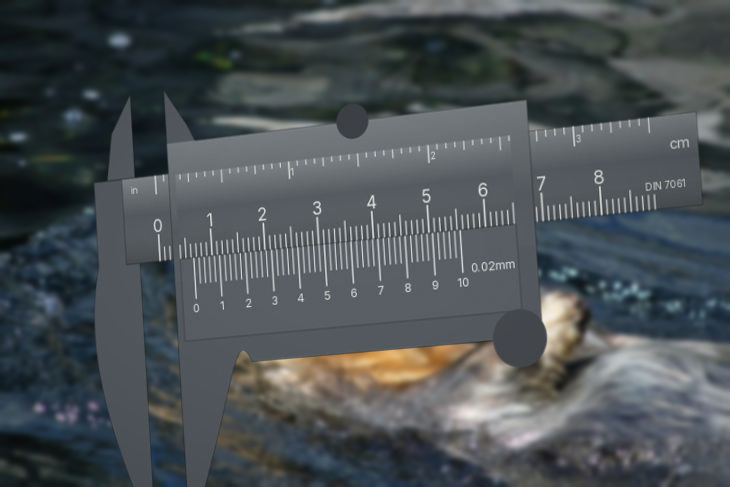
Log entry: 6.5 mm
